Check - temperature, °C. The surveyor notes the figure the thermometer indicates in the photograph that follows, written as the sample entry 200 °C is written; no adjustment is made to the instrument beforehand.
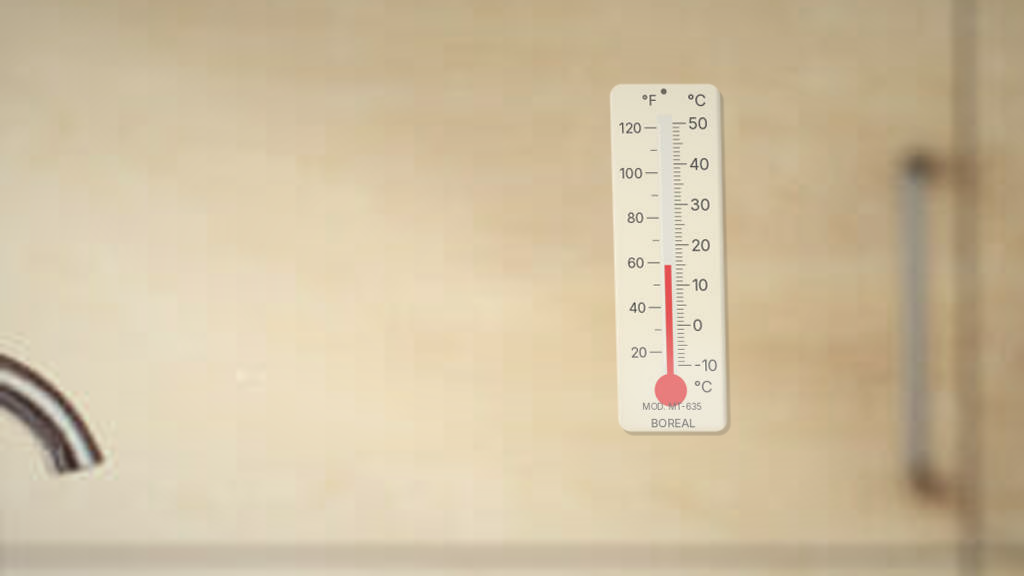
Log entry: 15 °C
